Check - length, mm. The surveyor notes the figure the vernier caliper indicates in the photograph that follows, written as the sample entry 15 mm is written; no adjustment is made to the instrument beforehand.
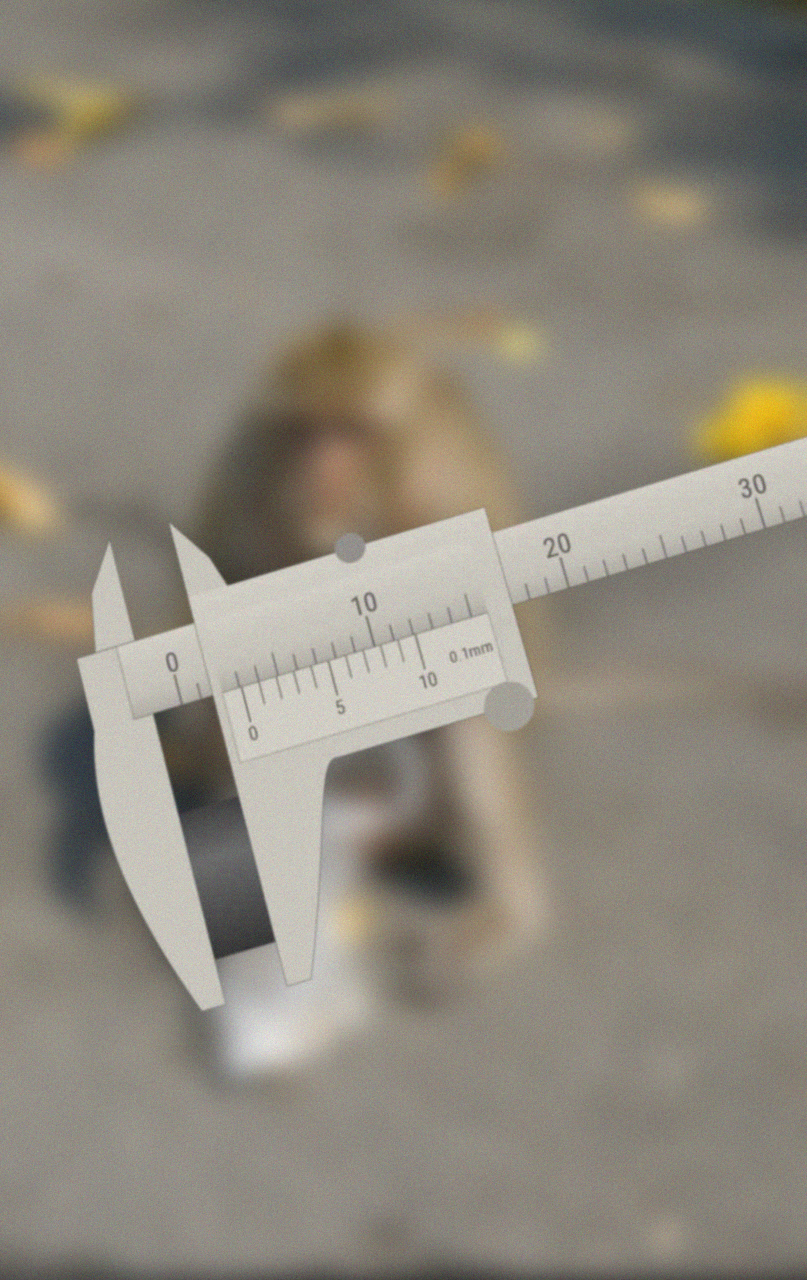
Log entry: 3.1 mm
